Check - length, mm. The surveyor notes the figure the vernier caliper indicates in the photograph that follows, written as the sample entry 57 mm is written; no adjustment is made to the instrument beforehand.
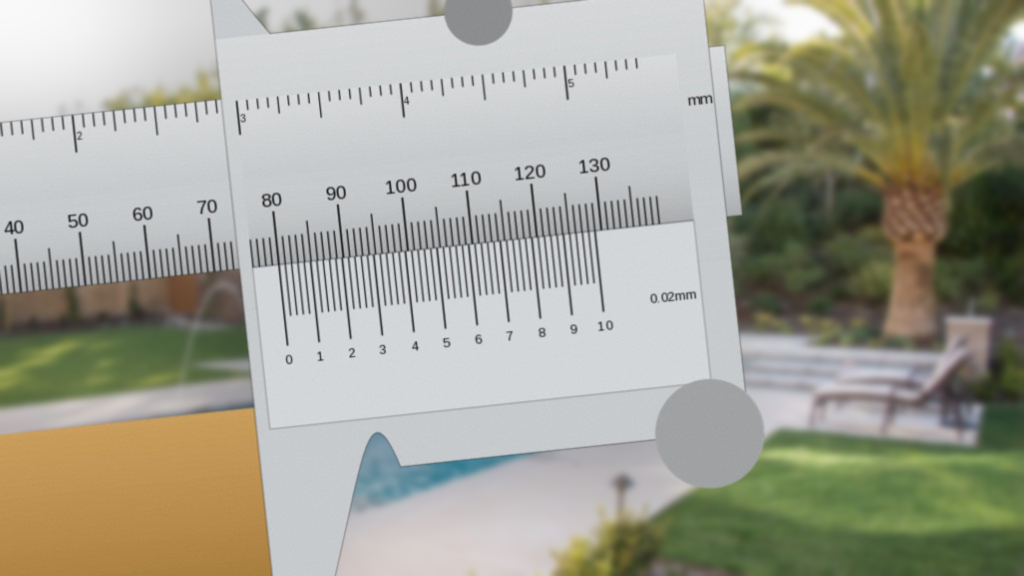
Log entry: 80.0 mm
